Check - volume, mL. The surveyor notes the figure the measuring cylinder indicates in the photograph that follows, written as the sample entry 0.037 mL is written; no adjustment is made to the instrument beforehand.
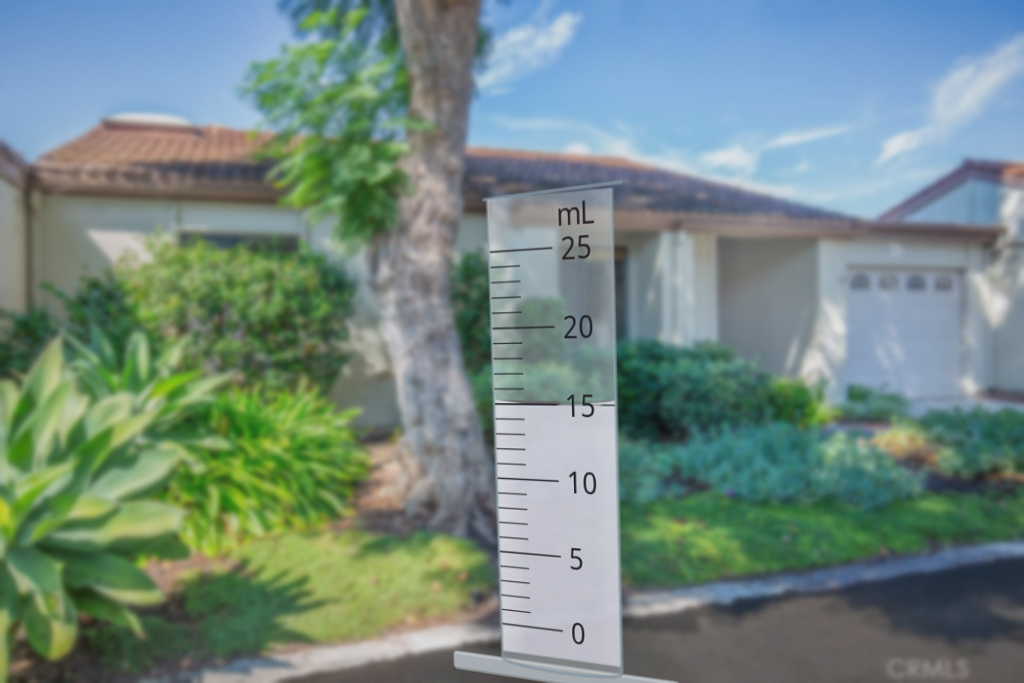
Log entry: 15 mL
